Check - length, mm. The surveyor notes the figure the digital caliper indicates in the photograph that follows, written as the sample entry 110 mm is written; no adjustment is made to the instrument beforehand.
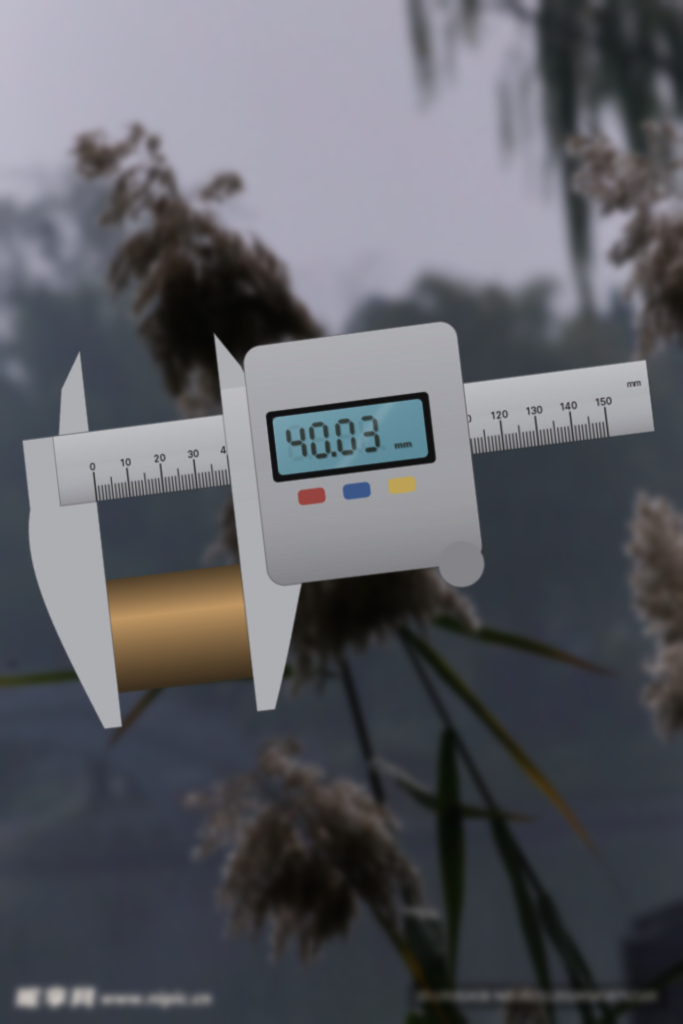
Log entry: 40.03 mm
